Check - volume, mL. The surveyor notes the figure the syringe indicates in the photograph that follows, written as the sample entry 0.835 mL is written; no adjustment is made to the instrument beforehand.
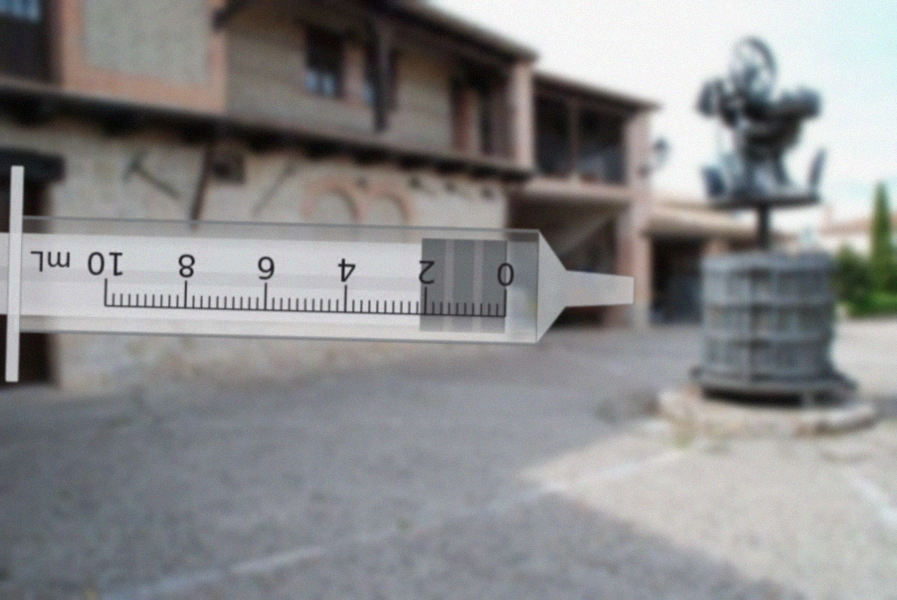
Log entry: 0 mL
